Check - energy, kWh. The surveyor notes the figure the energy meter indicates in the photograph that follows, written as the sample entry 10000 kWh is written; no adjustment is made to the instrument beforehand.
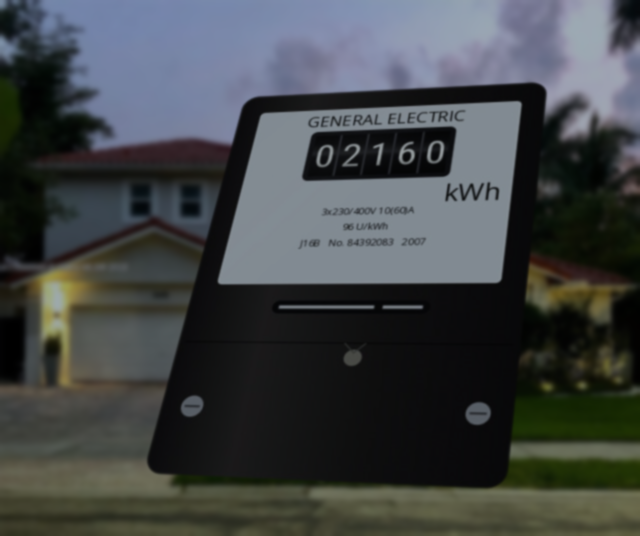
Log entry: 2160 kWh
